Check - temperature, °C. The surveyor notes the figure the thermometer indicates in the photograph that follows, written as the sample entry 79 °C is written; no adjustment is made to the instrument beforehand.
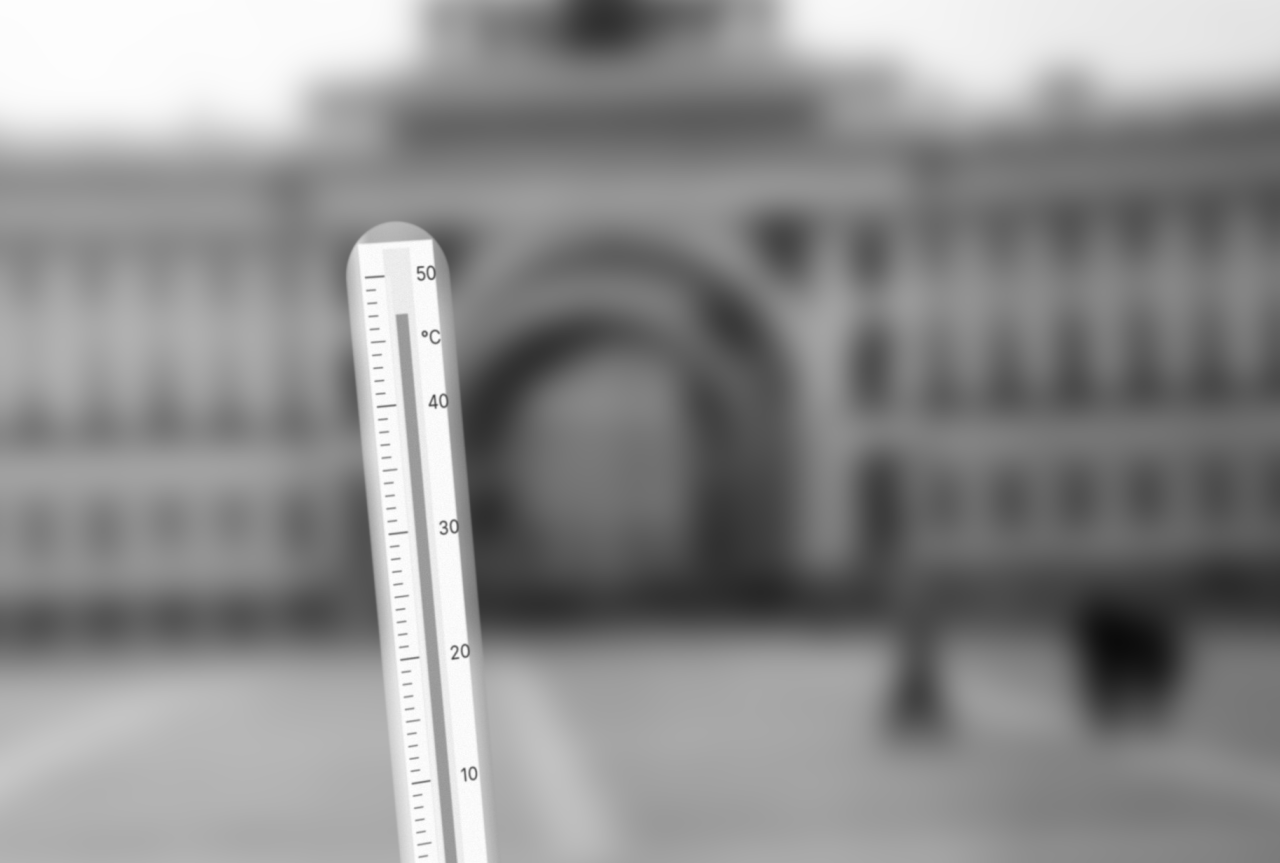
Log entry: 47 °C
